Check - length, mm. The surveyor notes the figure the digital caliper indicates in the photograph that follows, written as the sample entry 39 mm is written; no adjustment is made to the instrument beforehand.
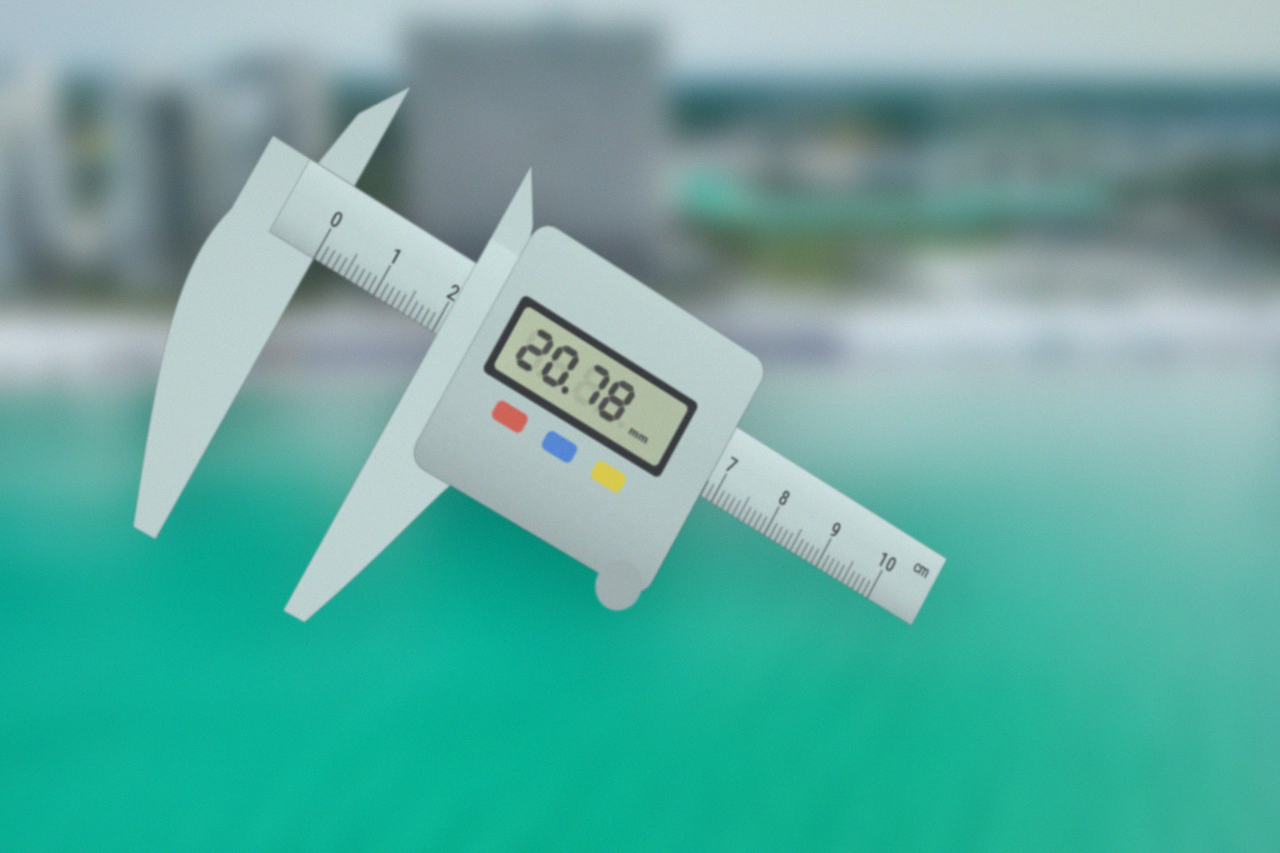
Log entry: 20.78 mm
